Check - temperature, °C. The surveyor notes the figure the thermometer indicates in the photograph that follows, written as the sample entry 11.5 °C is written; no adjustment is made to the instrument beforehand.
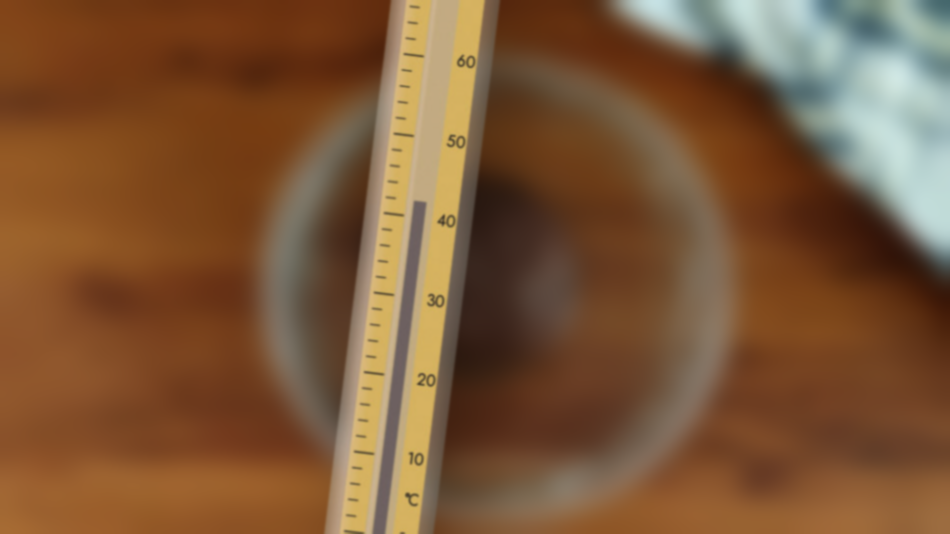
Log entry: 42 °C
